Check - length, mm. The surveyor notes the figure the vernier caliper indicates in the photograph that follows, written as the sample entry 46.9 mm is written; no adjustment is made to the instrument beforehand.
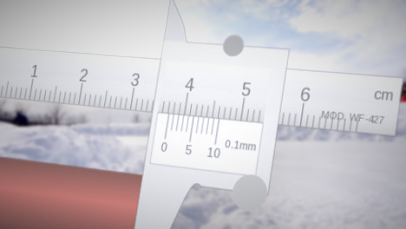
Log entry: 37.2 mm
